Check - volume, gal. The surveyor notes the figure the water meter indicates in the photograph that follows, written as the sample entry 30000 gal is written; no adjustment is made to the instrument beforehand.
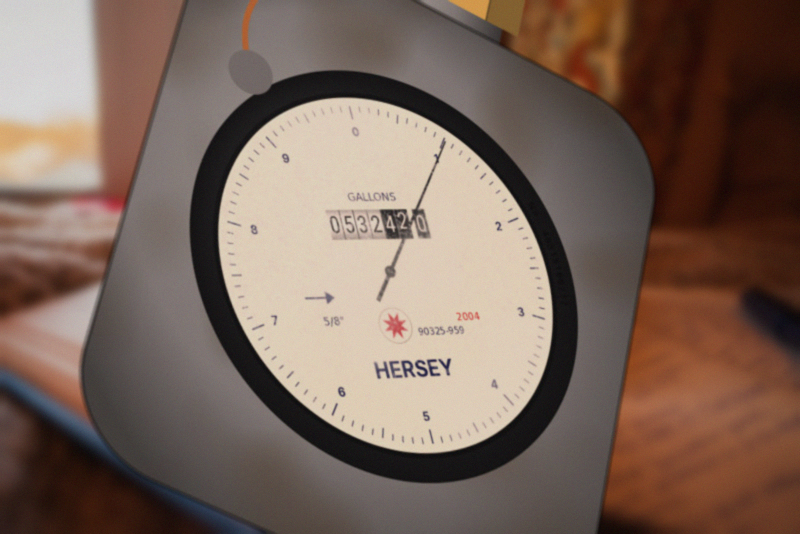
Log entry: 532421.0 gal
